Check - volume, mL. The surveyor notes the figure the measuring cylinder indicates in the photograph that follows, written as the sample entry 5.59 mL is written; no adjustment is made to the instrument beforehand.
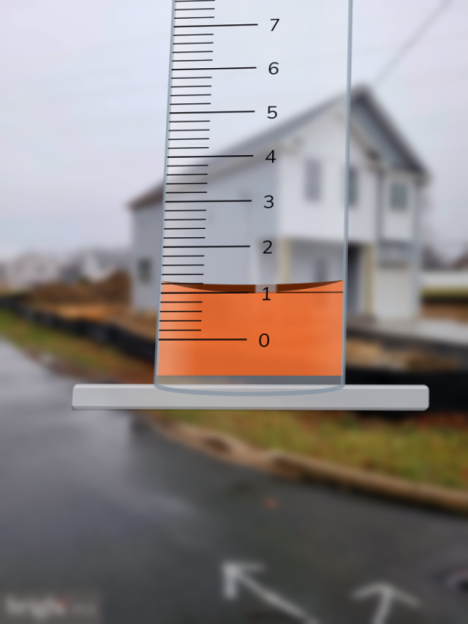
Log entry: 1 mL
